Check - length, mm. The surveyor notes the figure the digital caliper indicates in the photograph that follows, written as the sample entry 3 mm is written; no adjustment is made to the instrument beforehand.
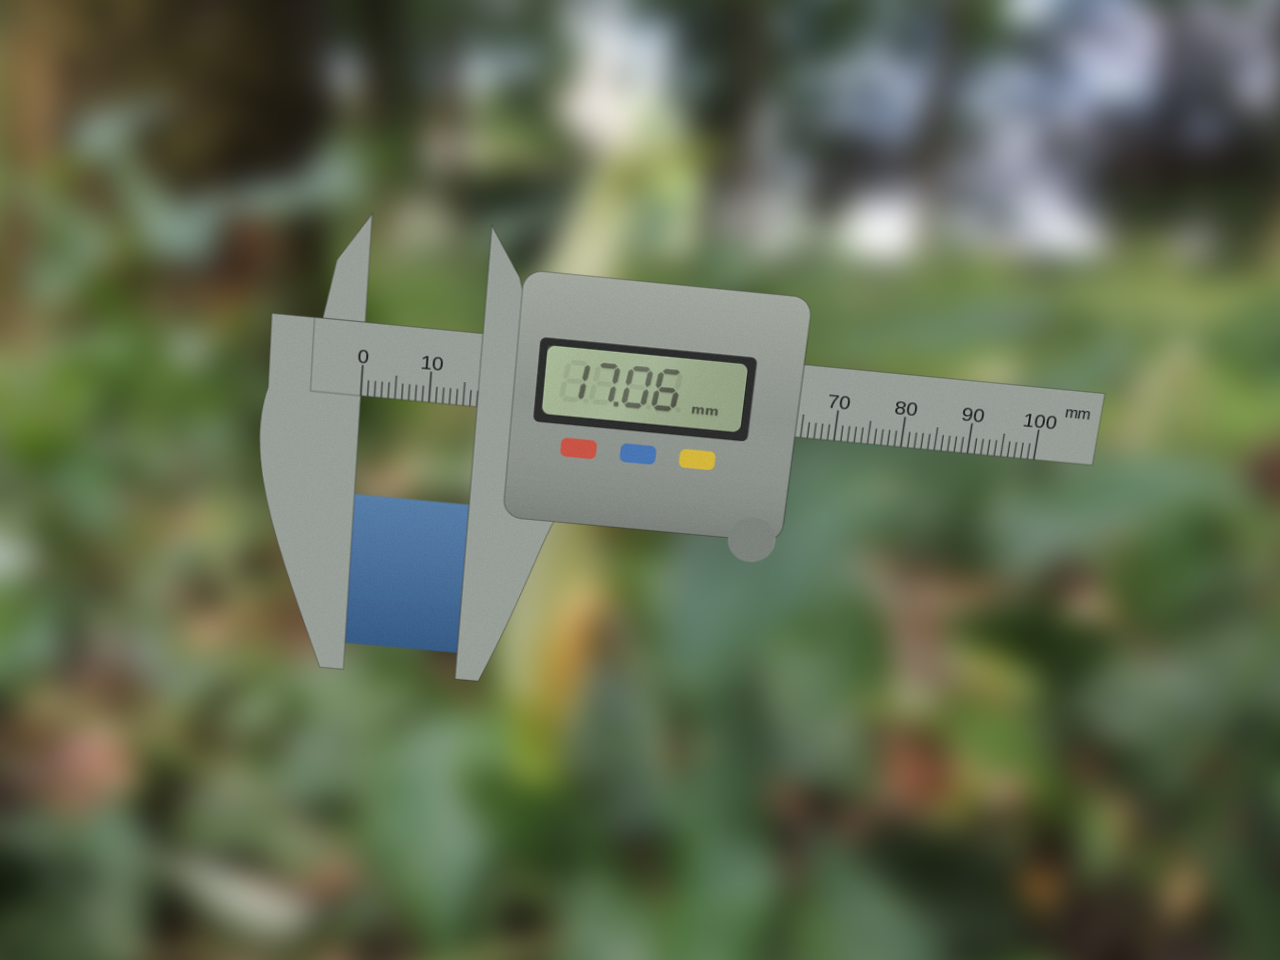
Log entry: 17.06 mm
